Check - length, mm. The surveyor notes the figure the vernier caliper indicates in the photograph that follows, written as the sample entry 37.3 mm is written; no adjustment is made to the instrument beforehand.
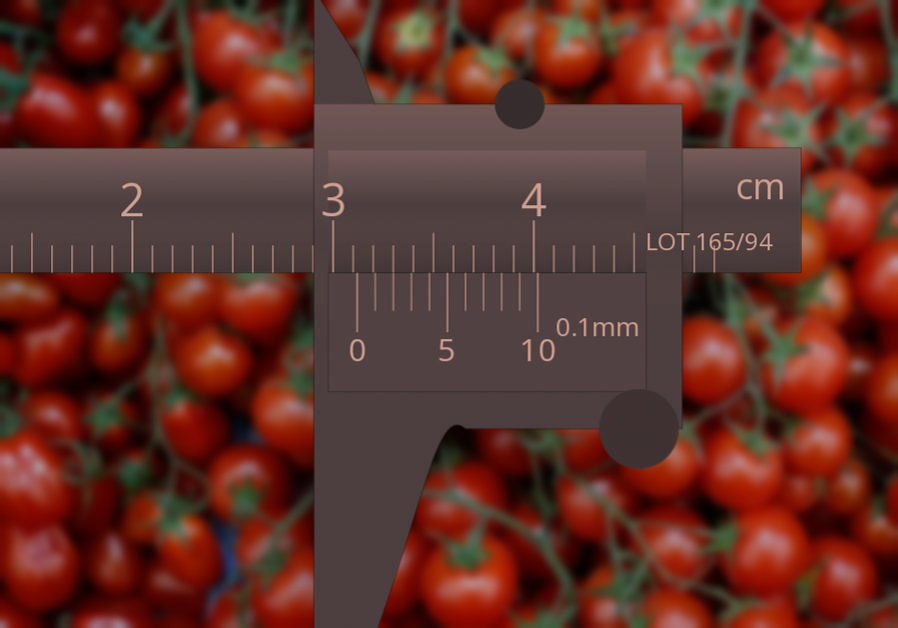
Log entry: 31.2 mm
